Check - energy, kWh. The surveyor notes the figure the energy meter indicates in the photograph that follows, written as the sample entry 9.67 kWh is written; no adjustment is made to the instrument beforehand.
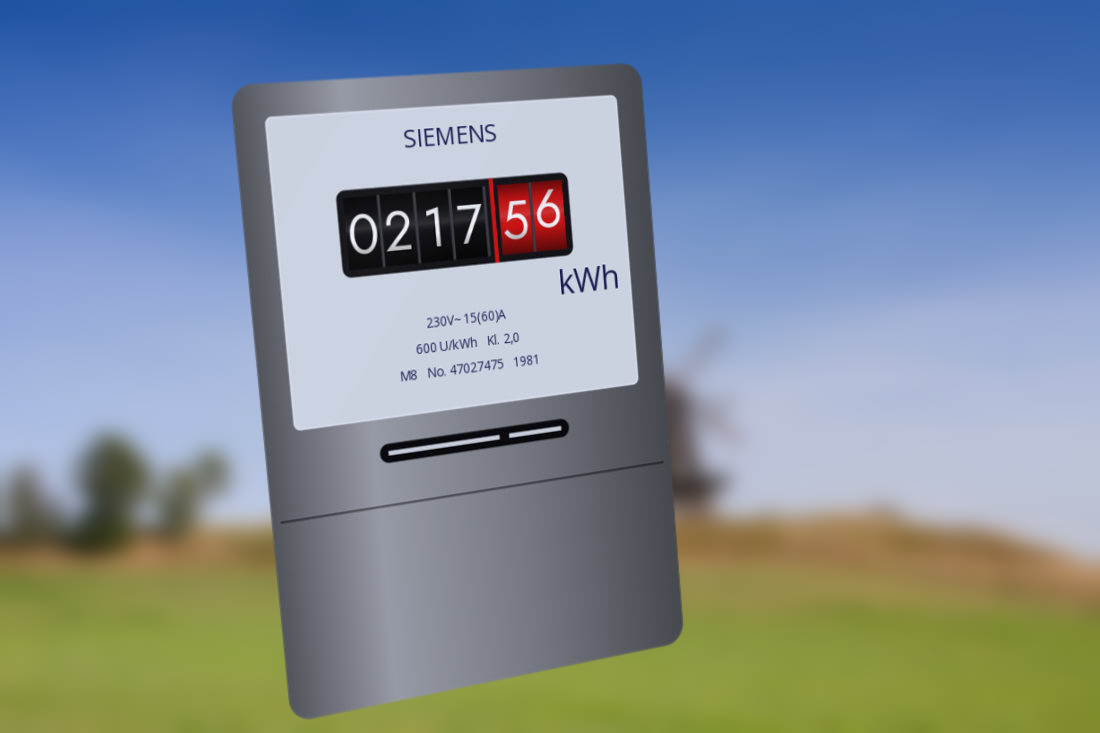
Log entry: 217.56 kWh
